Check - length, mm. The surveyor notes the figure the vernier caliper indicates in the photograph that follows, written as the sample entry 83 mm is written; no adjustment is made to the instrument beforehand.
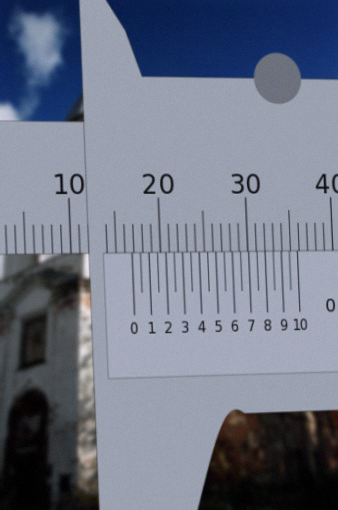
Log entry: 16.8 mm
